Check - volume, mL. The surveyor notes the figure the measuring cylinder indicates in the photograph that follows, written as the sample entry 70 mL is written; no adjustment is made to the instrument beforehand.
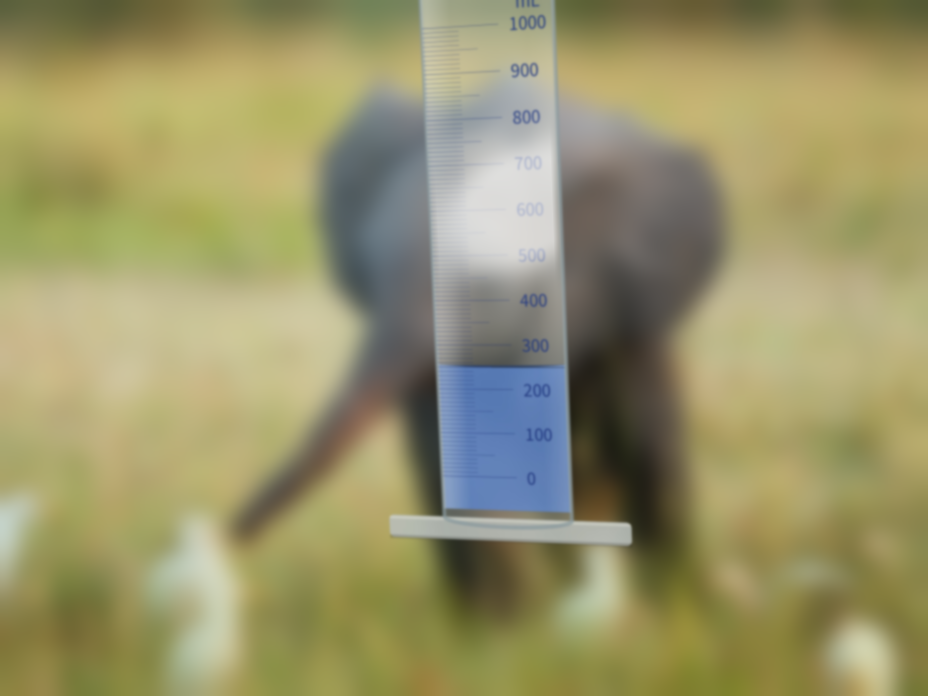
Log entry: 250 mL
